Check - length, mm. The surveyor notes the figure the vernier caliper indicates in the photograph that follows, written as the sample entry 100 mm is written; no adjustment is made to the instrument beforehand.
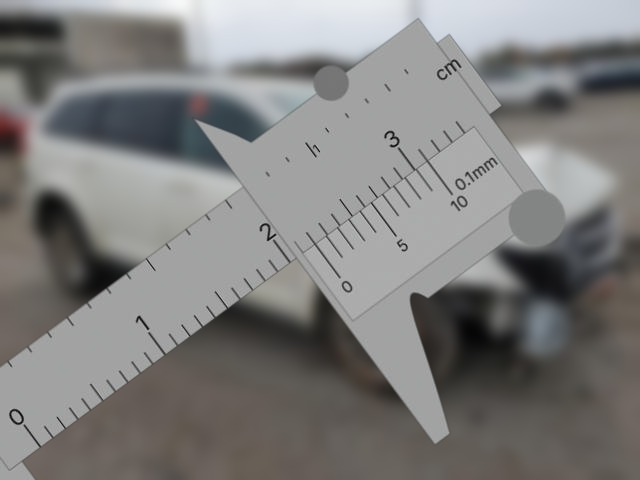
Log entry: 22.0 mm
